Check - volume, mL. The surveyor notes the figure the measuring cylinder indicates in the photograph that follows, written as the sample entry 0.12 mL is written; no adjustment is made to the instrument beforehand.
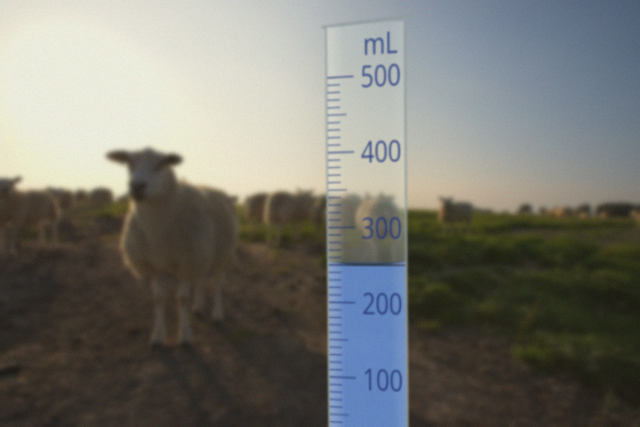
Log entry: 250 mL
